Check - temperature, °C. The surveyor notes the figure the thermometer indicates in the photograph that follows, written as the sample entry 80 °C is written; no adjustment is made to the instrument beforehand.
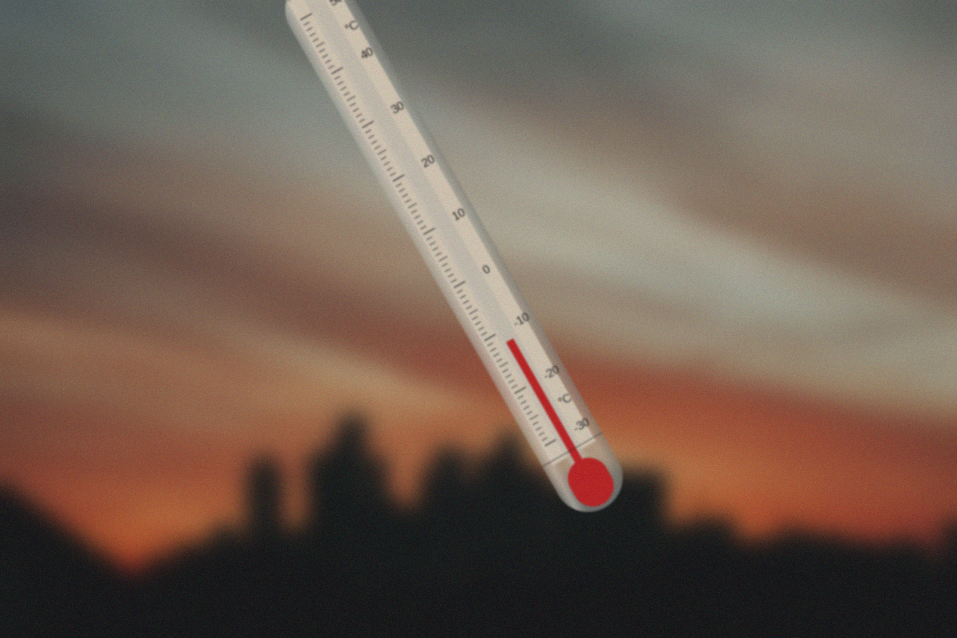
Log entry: -12 °C
